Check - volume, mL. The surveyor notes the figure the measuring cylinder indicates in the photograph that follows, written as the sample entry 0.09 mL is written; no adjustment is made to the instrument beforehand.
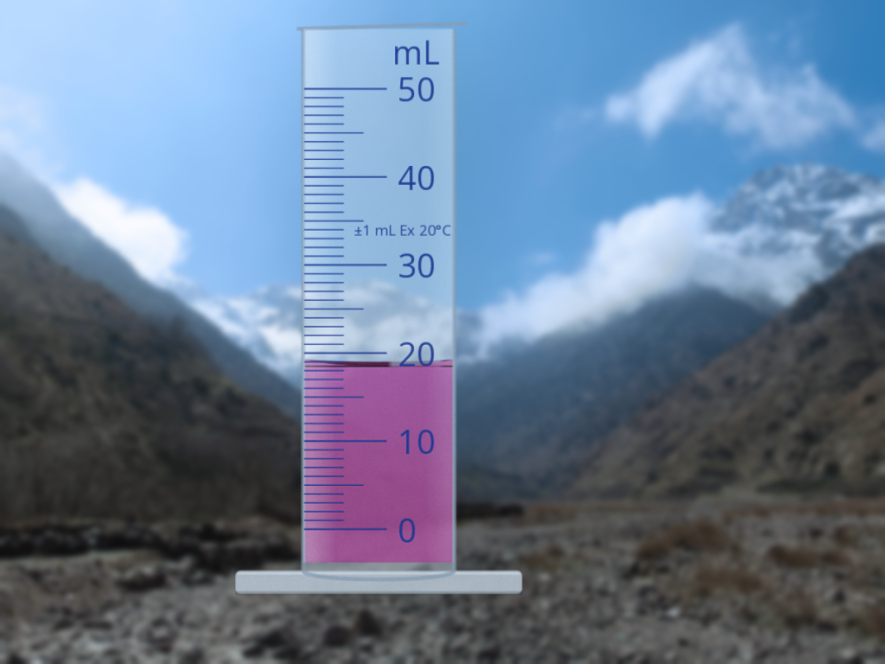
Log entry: 18.5 mL
